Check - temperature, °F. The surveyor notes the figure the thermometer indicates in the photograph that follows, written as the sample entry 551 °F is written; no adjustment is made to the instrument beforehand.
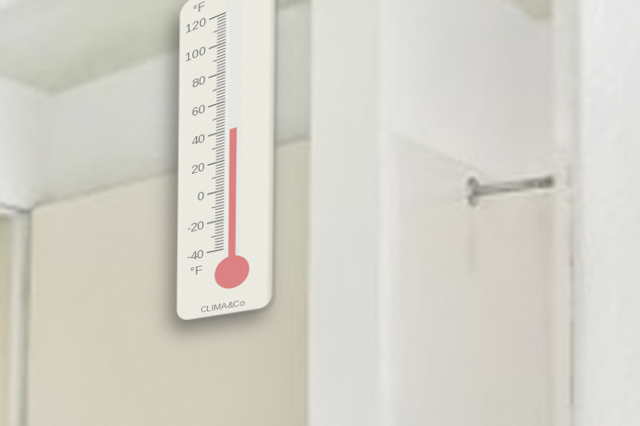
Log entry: 40 °F
